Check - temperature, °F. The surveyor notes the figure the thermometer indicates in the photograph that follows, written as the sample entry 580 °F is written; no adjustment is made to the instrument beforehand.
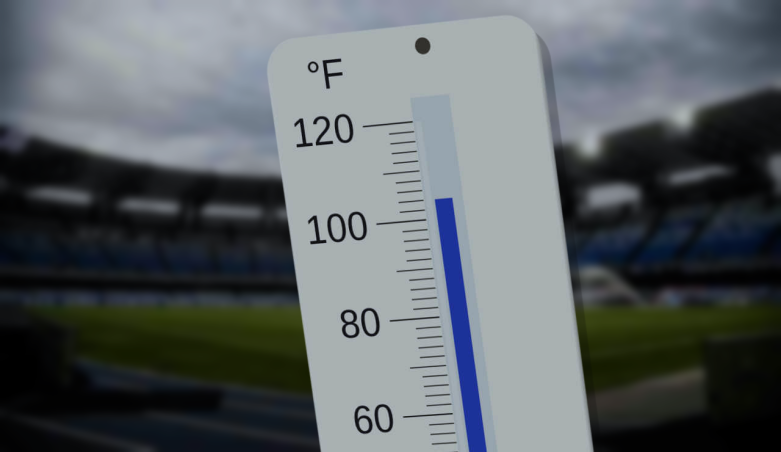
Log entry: 104 °F
